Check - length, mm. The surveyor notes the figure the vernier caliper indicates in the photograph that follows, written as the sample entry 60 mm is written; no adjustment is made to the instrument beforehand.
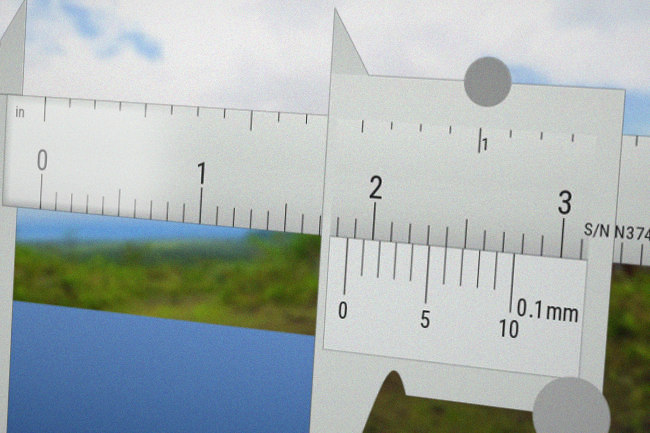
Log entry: 18.6 mm
